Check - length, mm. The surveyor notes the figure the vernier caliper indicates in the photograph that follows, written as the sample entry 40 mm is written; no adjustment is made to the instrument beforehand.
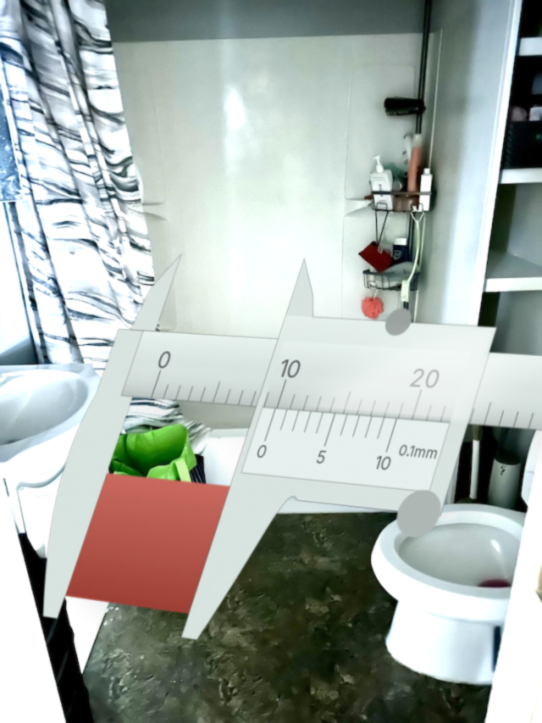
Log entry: 9.9 mm
